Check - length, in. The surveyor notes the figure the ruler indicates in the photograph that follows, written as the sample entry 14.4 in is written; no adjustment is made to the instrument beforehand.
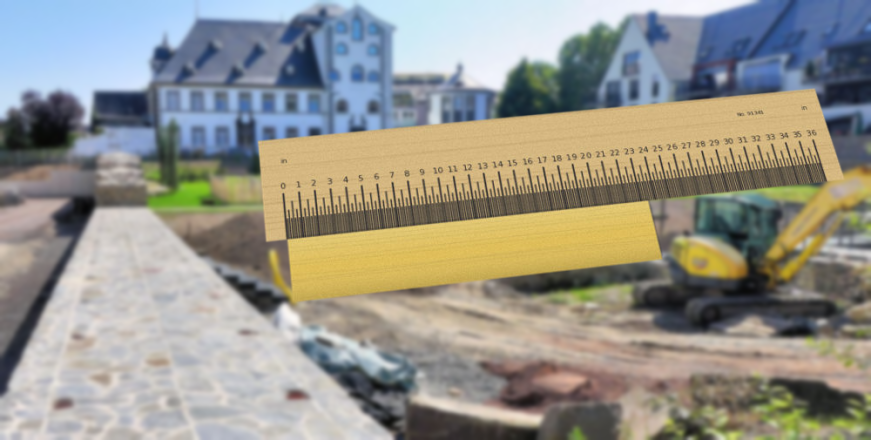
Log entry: 23.5 in
